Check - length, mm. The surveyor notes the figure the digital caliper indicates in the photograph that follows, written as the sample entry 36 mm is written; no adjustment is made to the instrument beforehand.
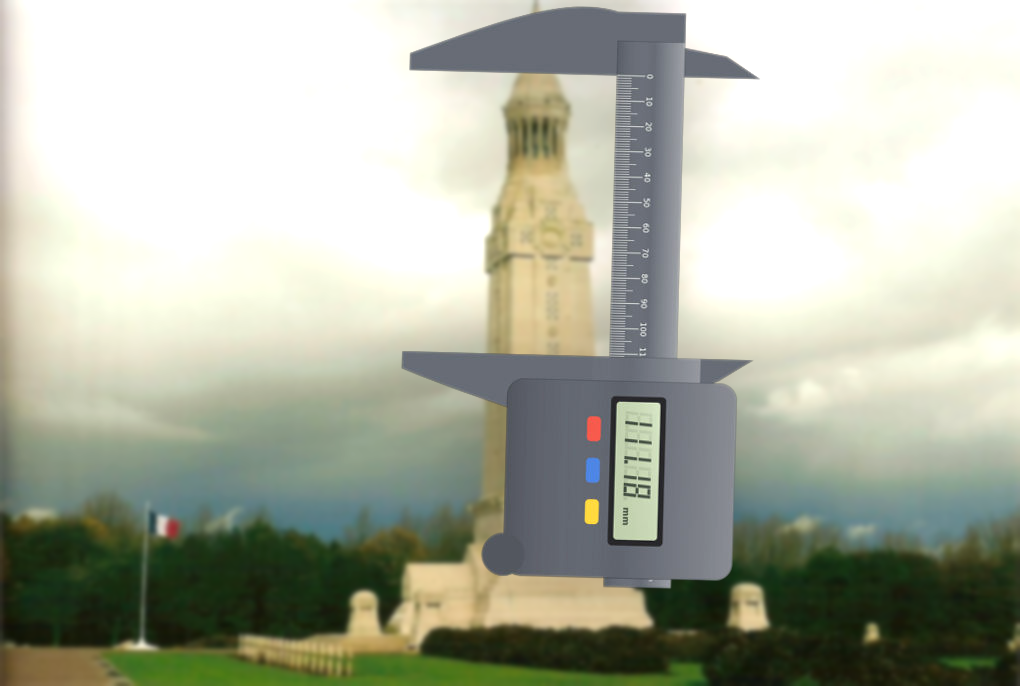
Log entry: 111.18 mm
